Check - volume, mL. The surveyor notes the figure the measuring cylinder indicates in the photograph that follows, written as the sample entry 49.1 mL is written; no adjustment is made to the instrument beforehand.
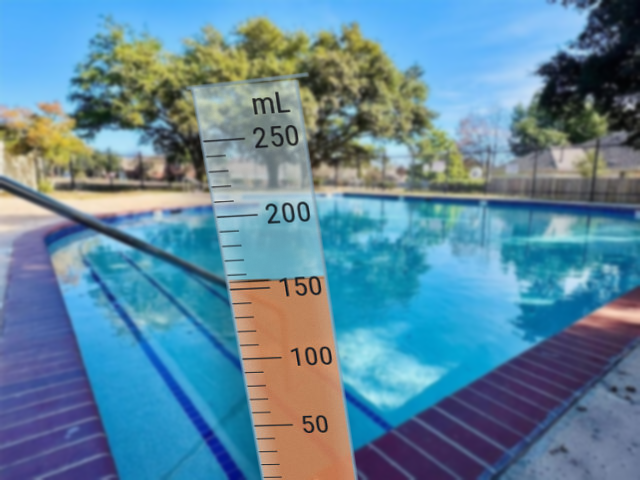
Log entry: 155 mL
